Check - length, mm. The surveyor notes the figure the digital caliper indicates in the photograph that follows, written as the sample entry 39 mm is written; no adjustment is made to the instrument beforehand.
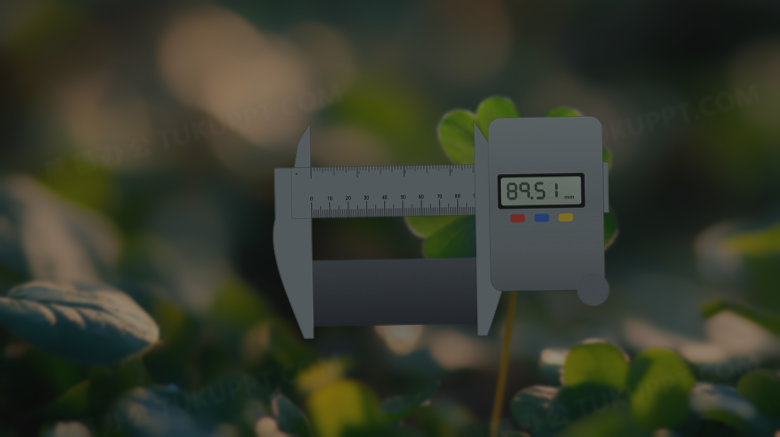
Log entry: 89.51 mm
